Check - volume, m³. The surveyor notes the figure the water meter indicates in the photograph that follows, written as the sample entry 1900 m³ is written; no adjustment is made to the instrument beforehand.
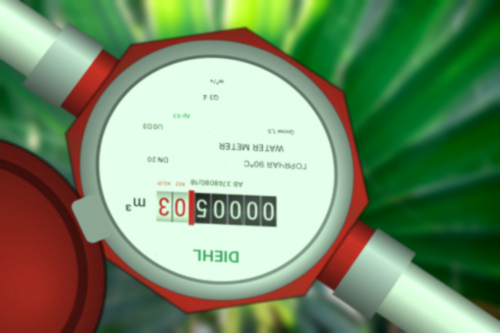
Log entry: 5.03 m³
